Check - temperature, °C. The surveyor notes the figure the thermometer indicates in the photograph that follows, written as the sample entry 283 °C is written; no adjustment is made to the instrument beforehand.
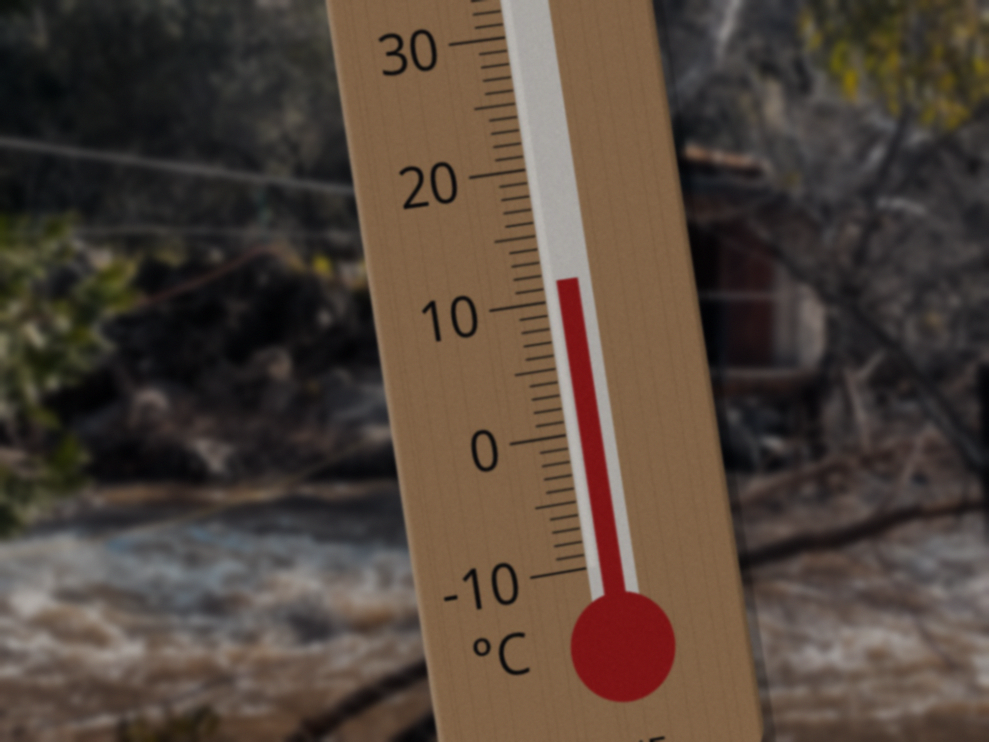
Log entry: 11.5 °C
